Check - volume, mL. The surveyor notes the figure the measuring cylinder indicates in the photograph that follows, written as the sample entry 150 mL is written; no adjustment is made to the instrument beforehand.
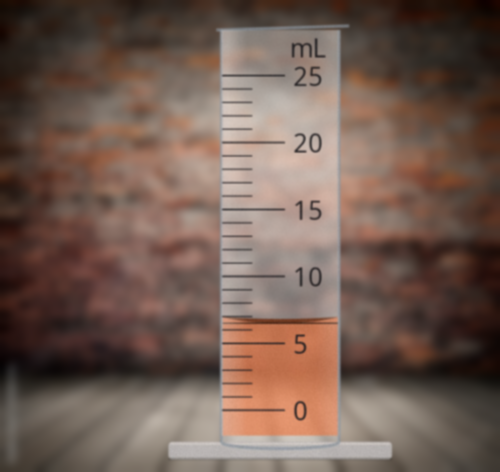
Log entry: 6.5 mL
